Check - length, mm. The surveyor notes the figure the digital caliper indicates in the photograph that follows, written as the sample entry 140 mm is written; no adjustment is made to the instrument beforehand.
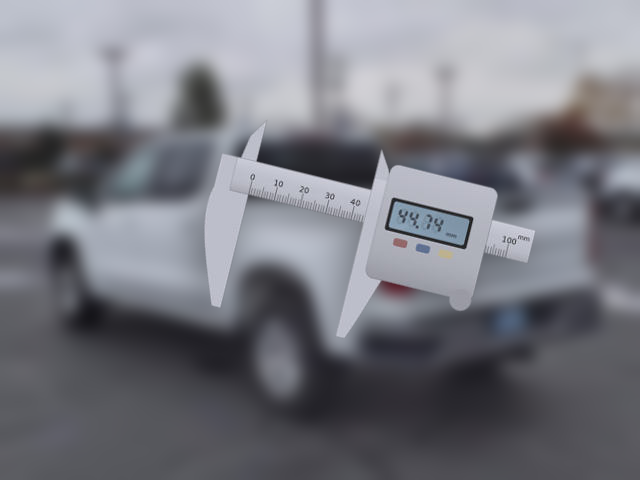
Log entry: 44.74 mm
